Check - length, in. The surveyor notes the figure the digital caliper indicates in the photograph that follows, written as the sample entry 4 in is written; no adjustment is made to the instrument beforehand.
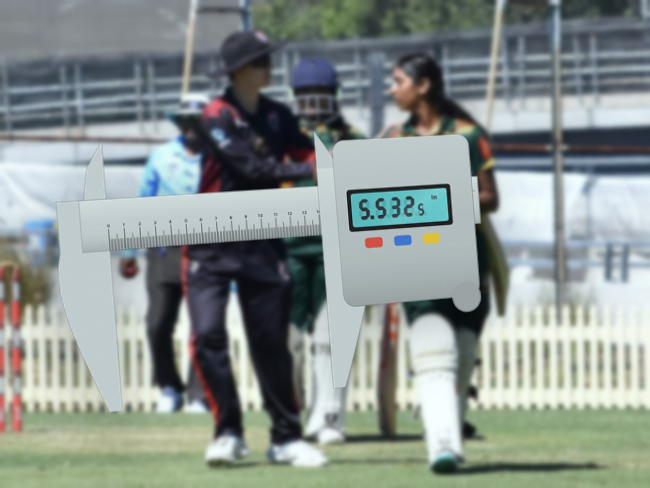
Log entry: 5.5325 in
